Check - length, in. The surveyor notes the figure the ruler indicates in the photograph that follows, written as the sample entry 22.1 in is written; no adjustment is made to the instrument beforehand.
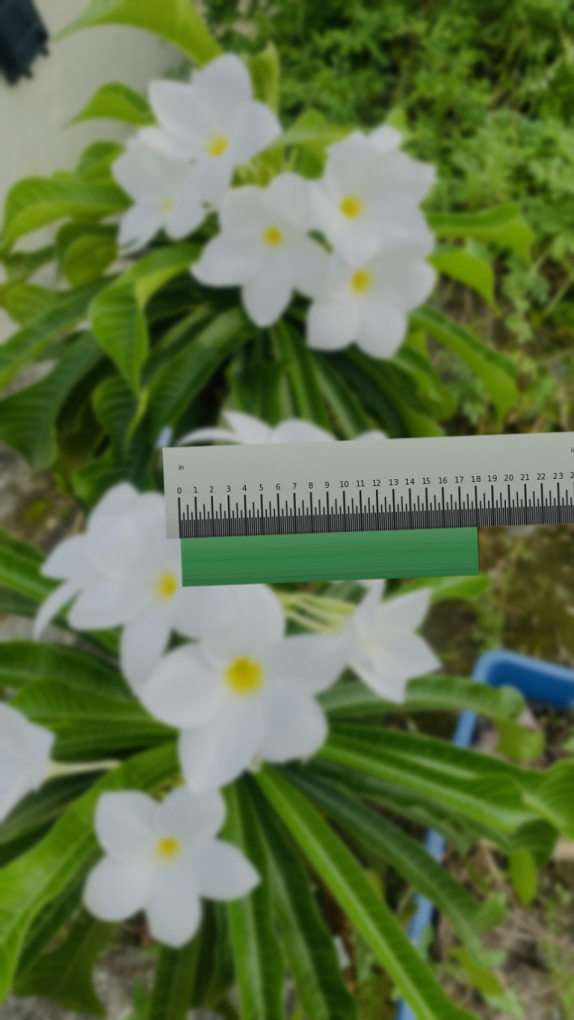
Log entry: 18 in
